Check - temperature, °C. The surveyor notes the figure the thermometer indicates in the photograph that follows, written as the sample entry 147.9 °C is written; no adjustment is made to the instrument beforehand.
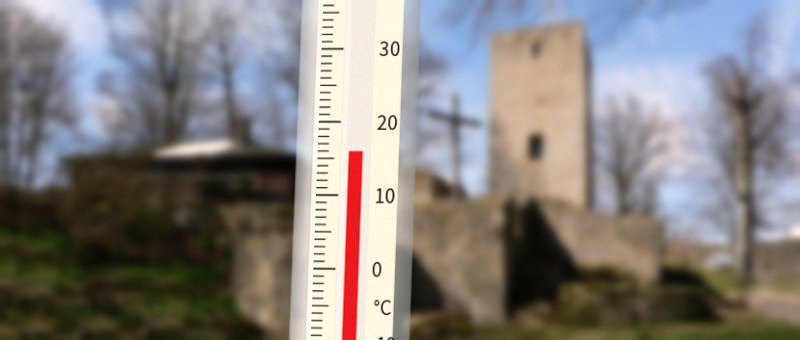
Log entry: 16 °C
